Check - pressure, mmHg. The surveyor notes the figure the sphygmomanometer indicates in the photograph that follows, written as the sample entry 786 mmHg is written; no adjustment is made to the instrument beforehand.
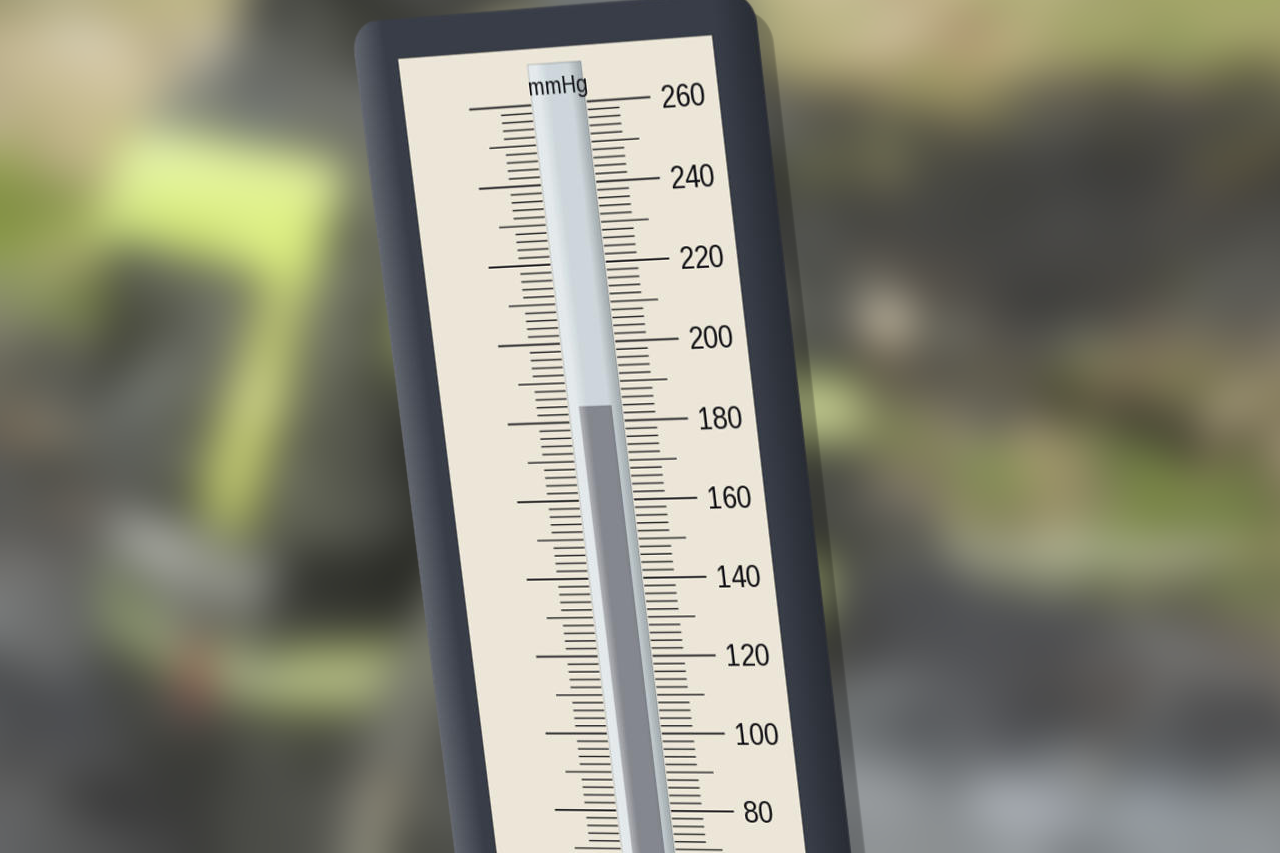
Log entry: 184 mmHg
